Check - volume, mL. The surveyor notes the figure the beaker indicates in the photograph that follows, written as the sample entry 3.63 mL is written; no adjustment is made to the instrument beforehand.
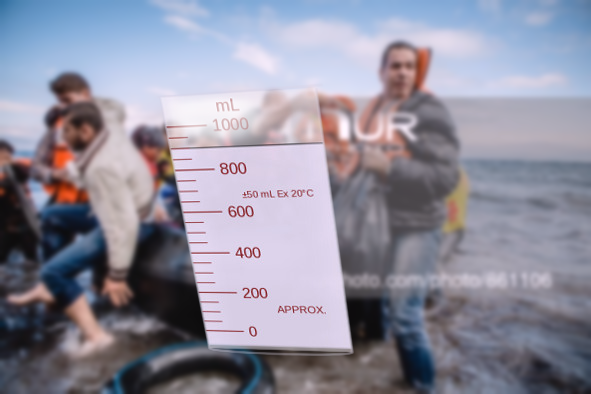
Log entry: 900 mL
